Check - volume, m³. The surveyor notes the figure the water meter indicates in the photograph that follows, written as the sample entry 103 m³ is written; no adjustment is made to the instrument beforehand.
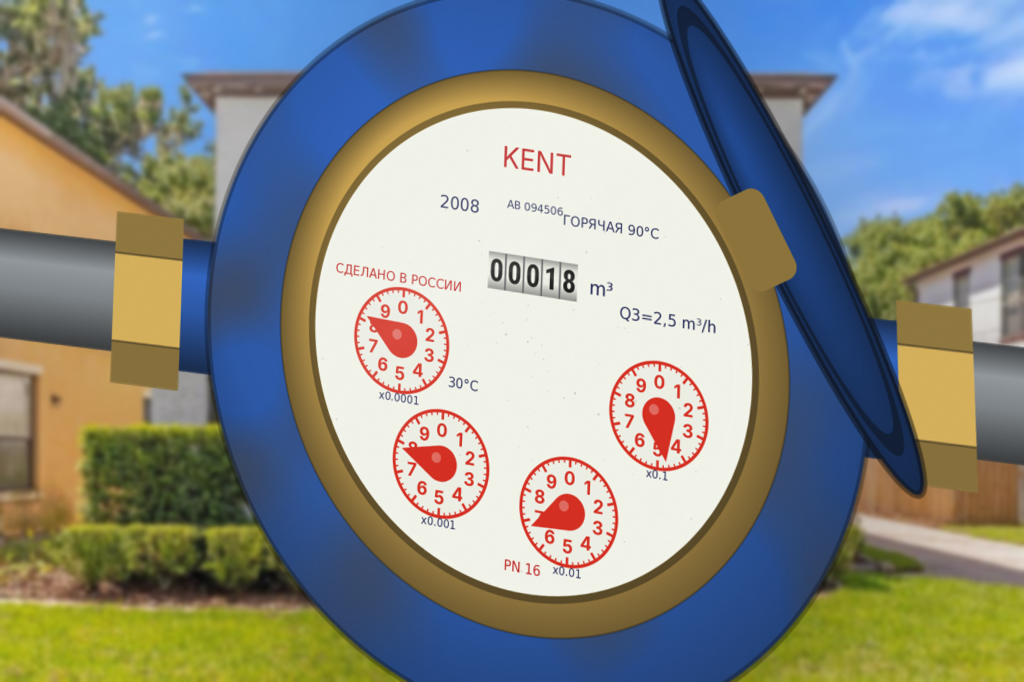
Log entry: 18.4678 m³
